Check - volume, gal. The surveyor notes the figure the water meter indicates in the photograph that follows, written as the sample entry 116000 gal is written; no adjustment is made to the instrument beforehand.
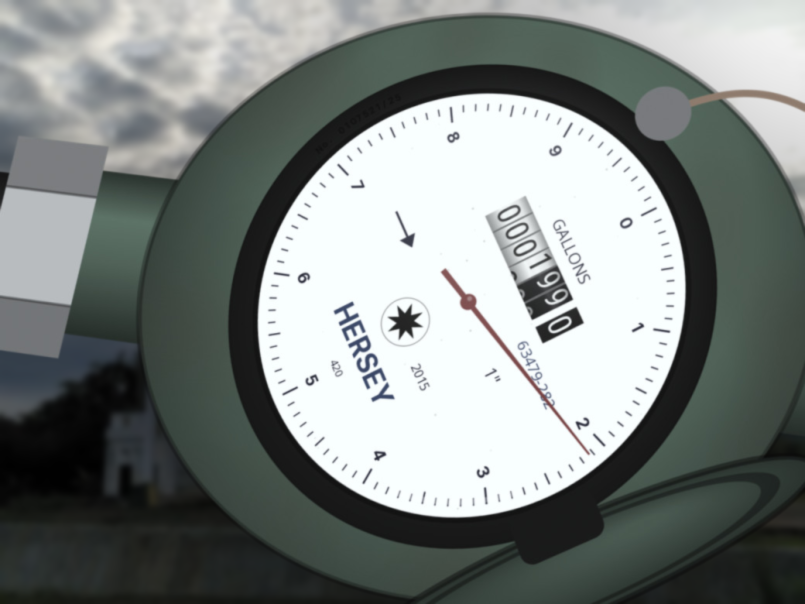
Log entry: 1992.1 gal
